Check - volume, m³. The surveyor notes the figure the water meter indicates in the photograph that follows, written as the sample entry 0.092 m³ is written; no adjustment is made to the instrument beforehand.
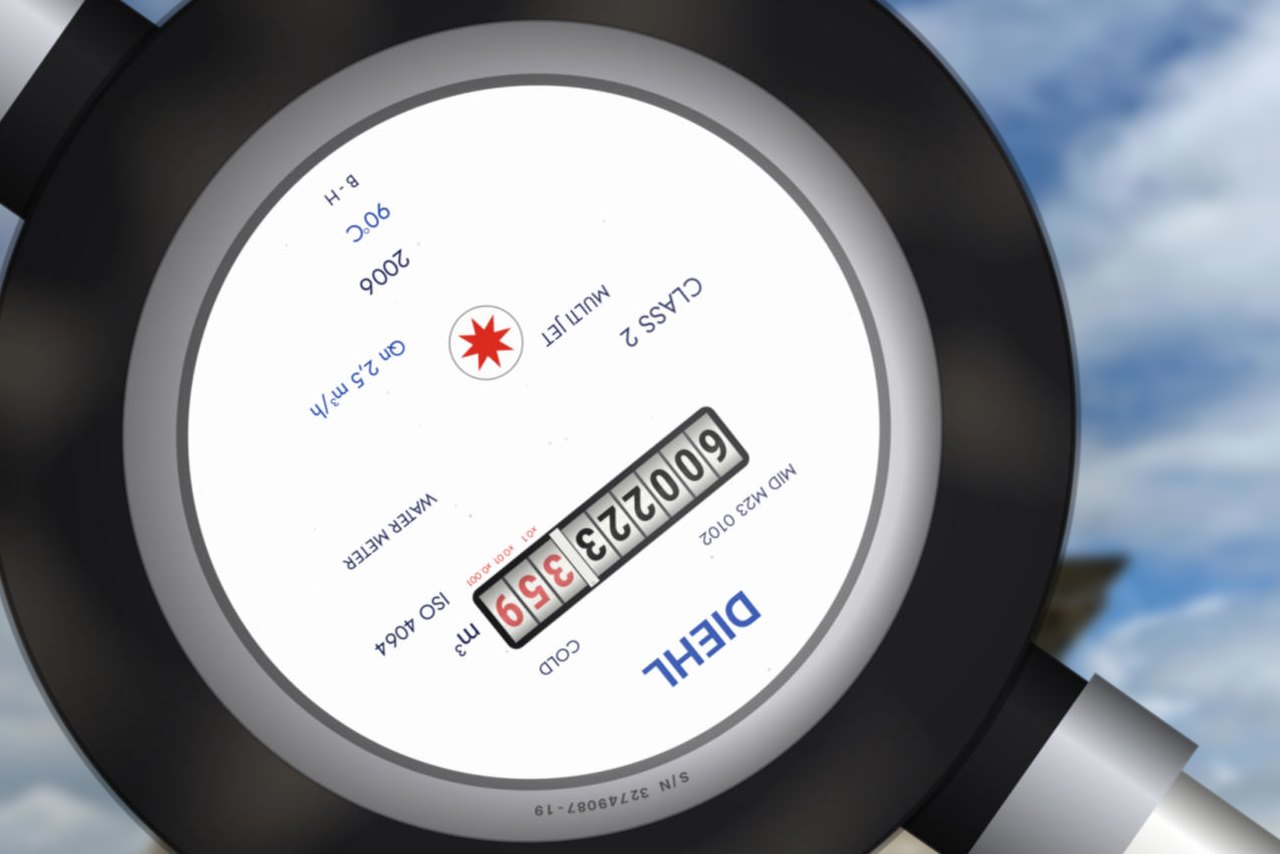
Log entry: 600223.359 m³
